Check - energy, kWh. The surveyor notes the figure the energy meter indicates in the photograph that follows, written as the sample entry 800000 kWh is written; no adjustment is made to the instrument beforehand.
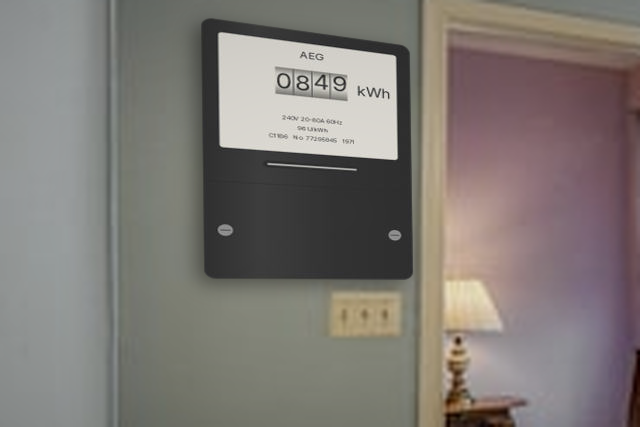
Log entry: 849 kWh
